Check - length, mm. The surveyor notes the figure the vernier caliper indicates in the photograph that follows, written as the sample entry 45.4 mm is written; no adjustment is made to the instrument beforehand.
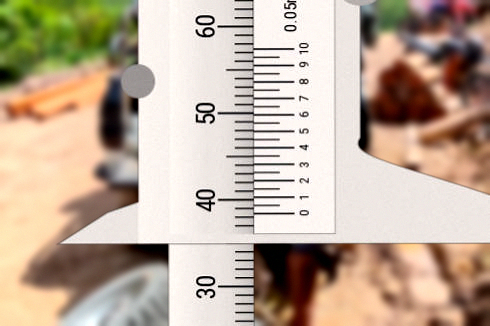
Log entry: 38.4 mm
